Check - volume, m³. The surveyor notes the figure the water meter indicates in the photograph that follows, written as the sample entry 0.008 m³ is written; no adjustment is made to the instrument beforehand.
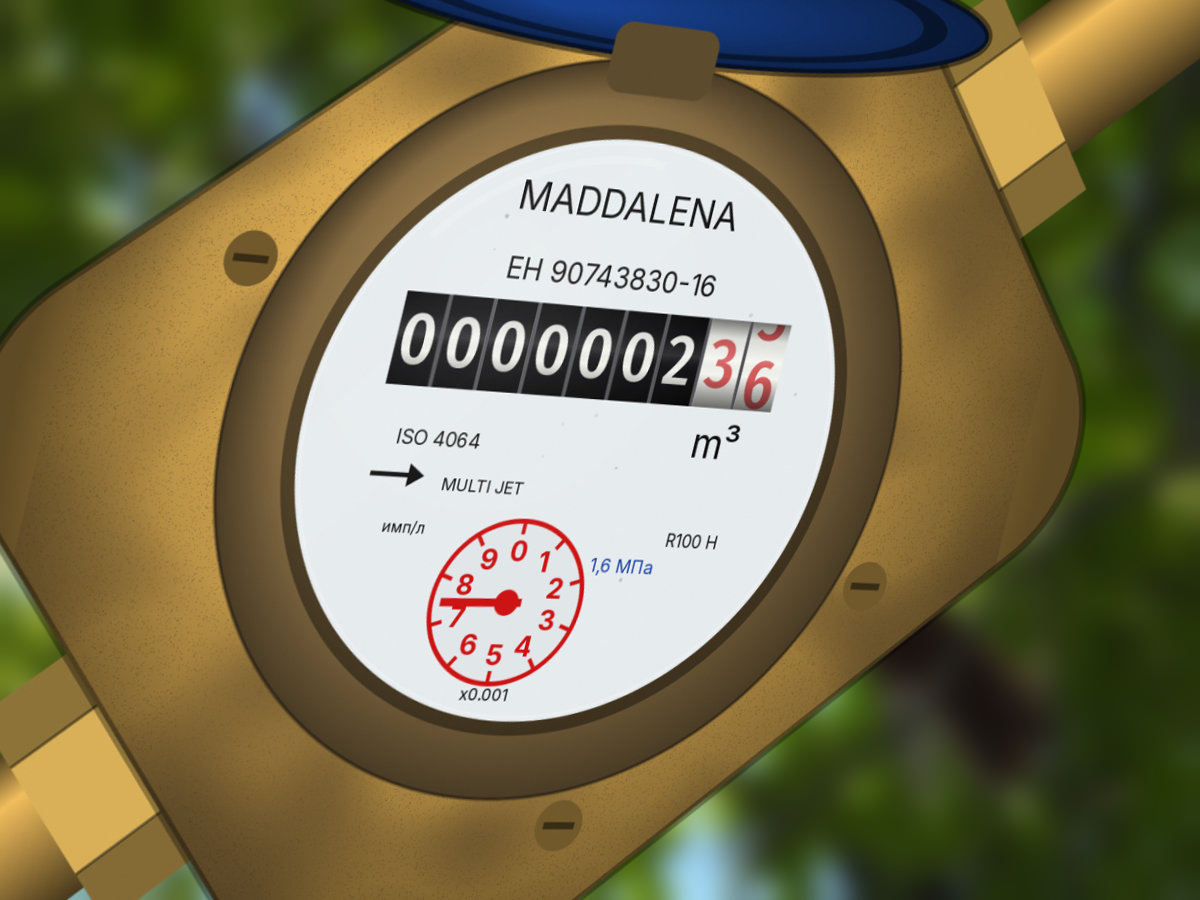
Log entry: 2.357 m³
